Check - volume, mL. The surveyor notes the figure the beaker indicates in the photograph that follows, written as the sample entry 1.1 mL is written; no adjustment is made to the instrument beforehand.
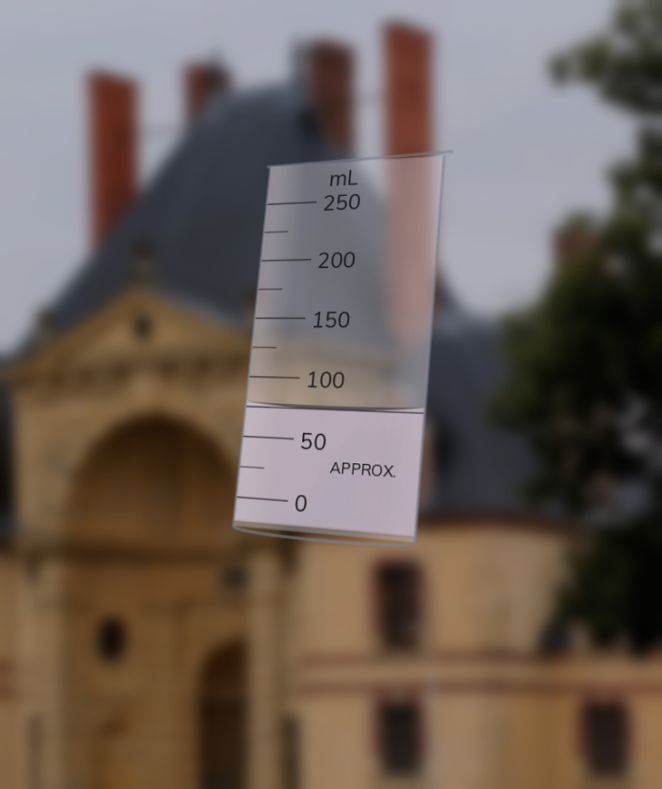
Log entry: 75 mL
